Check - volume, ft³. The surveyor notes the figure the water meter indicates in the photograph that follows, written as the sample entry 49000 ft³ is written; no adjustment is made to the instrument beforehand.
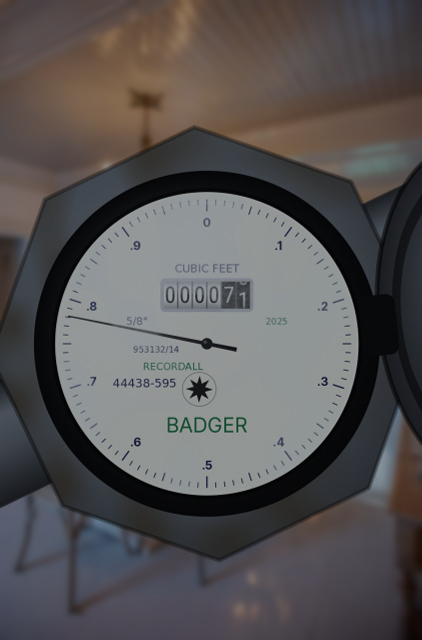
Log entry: 70.78 ft³
